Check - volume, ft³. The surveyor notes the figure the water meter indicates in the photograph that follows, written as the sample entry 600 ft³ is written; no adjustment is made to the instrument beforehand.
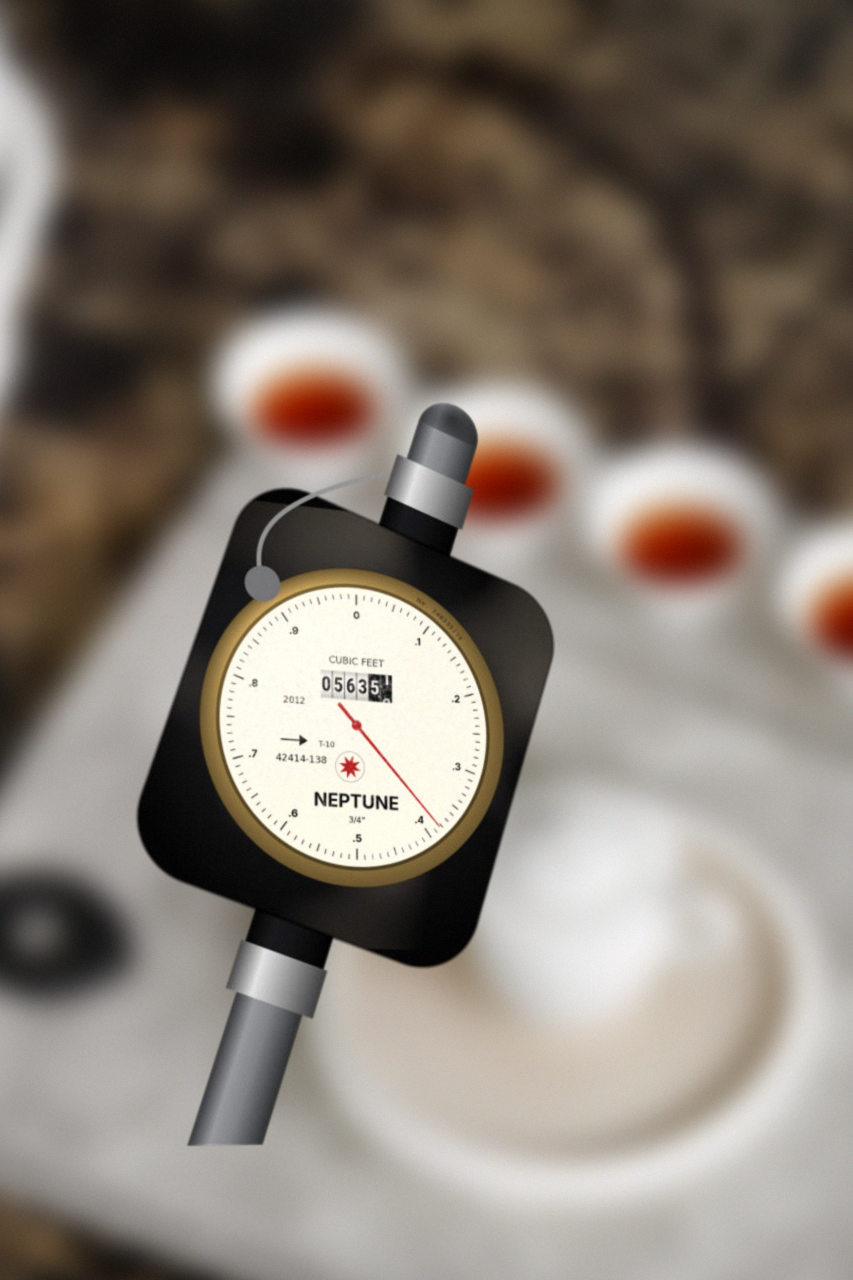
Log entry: 56351.38 ft³
